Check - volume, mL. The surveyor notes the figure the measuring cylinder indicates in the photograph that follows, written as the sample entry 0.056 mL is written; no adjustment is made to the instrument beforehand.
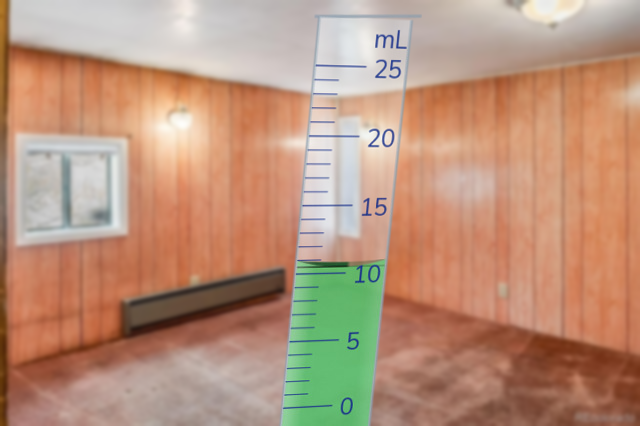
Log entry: 10.5 mL
